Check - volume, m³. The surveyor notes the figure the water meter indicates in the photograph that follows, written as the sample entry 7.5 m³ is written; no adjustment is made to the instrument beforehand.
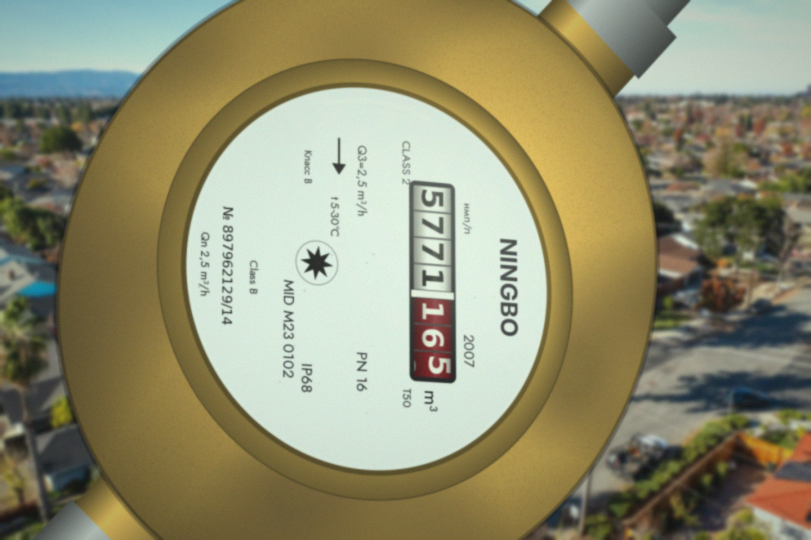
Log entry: 5771.165 m³
